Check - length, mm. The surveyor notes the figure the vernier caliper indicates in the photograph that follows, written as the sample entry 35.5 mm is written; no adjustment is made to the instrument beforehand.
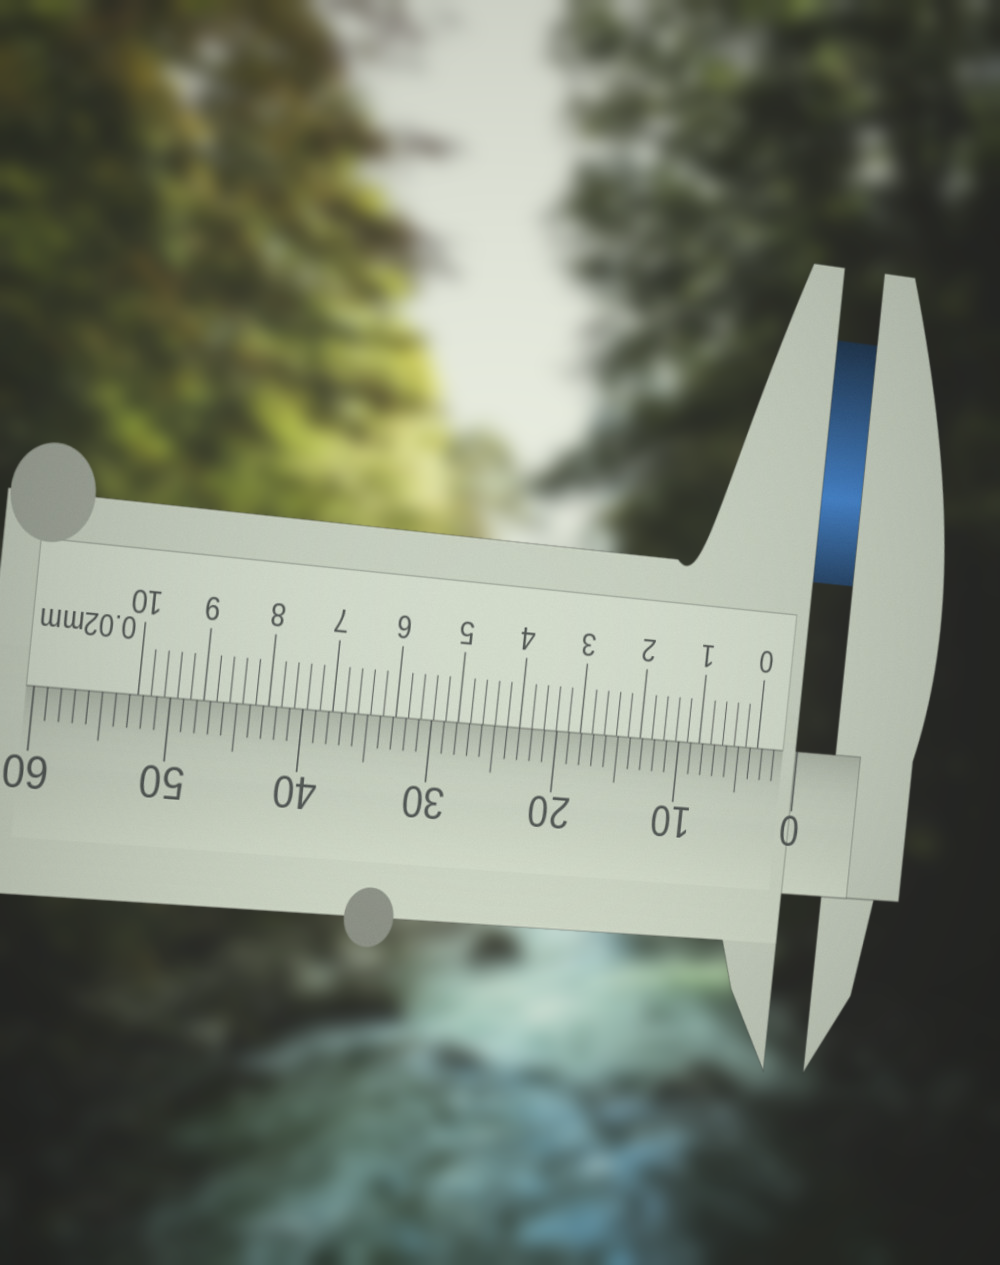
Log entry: 3.4 mm
